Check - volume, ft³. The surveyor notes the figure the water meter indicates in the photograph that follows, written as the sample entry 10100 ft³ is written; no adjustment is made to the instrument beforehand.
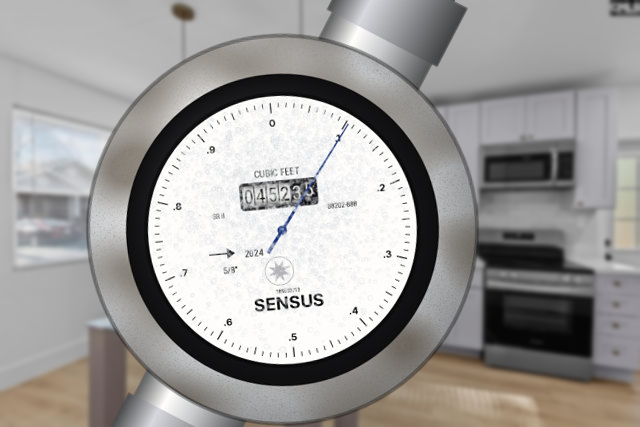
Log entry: 45235.10 ft³
